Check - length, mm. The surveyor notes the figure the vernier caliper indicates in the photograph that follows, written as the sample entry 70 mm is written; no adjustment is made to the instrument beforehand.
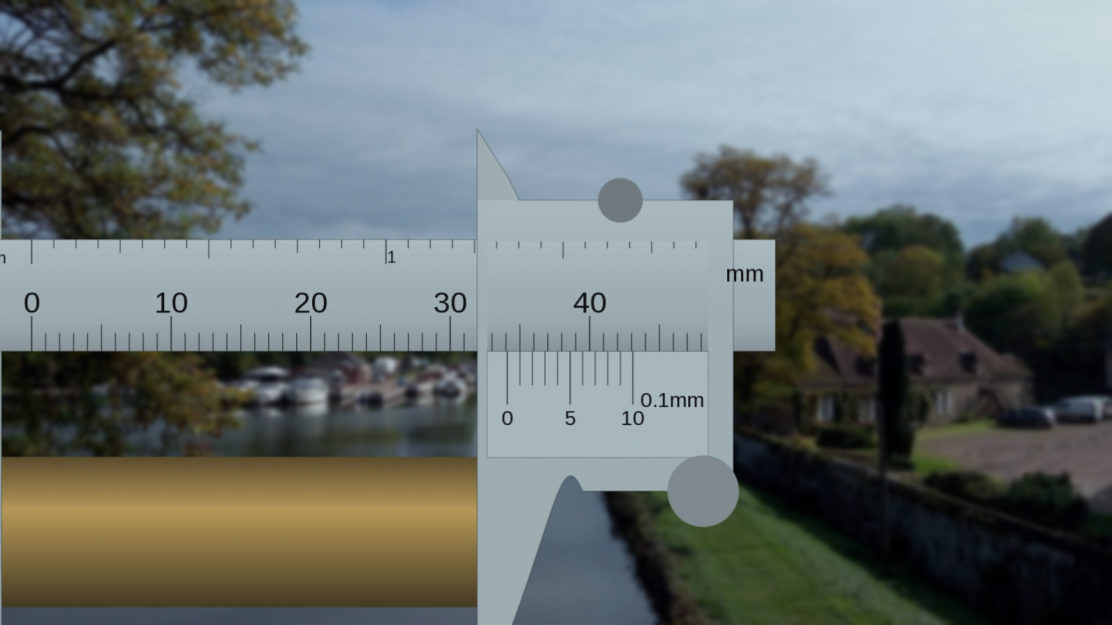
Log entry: 34.1 mm
